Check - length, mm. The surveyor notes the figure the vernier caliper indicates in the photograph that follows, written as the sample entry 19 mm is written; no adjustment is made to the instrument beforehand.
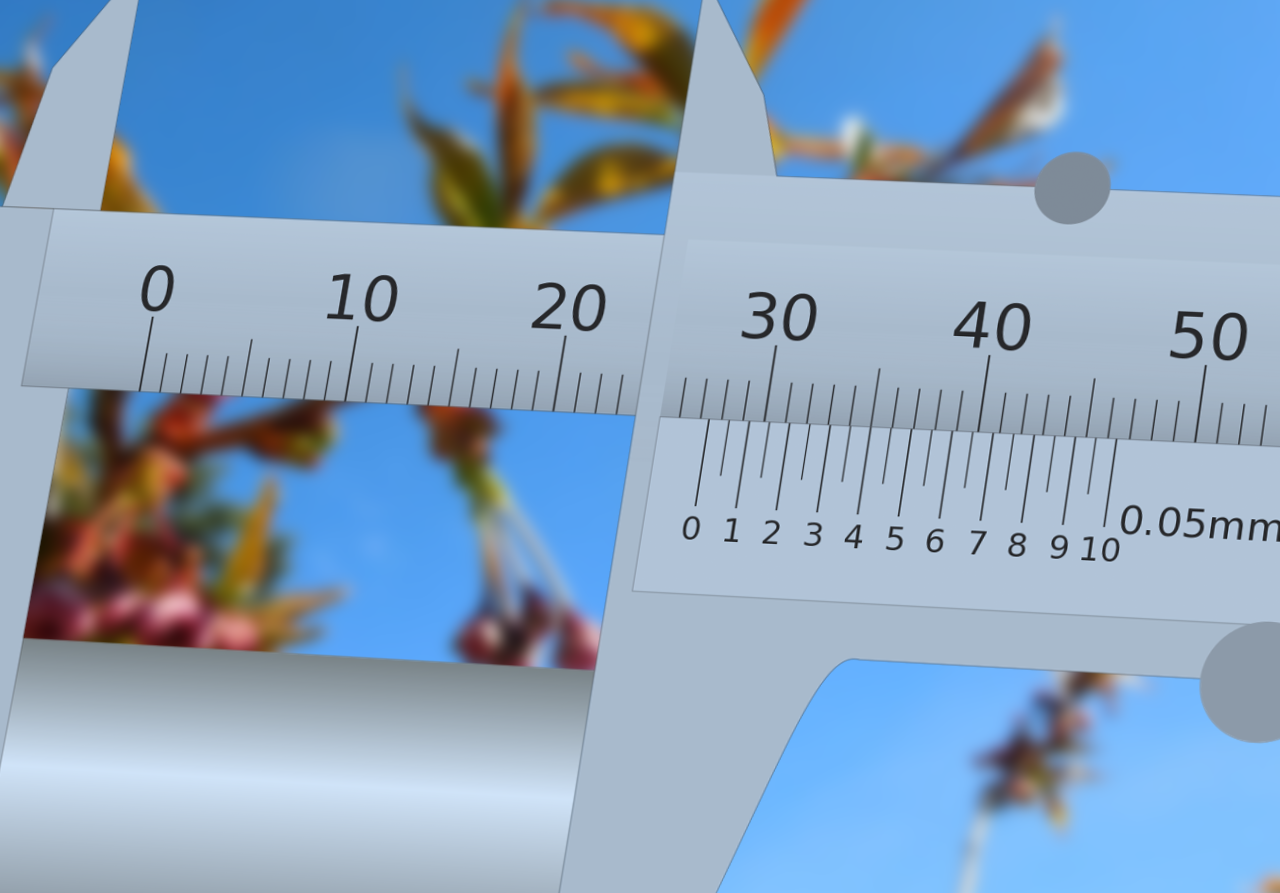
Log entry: 27.4 mm
